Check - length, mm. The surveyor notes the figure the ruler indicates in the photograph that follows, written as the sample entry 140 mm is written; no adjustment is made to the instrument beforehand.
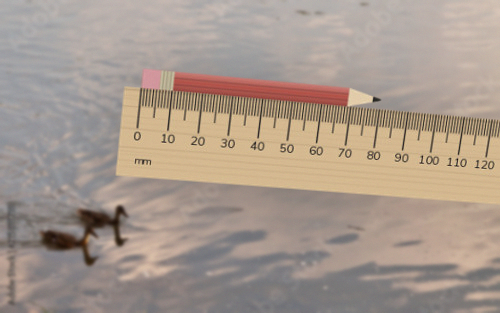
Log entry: 80 mm
